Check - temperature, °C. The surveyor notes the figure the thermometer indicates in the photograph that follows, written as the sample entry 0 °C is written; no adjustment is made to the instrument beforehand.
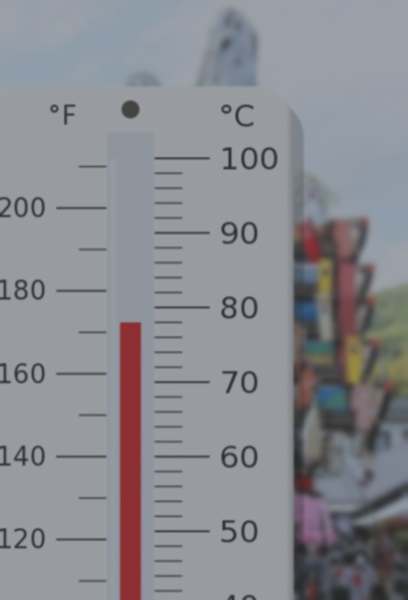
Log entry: 78 °C
